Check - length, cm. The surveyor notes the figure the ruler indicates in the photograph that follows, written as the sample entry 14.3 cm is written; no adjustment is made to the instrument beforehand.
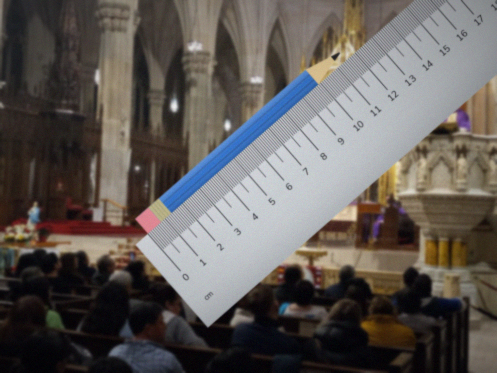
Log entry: 11.5 cm
